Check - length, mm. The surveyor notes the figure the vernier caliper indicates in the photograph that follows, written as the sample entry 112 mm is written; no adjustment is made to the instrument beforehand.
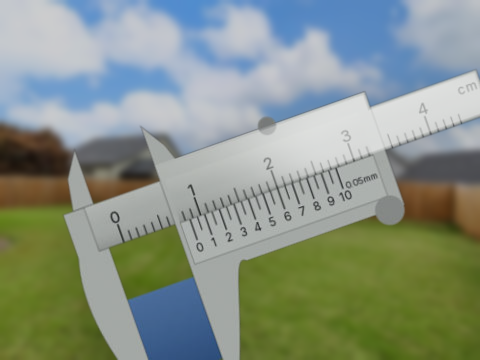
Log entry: 8.6 mm
